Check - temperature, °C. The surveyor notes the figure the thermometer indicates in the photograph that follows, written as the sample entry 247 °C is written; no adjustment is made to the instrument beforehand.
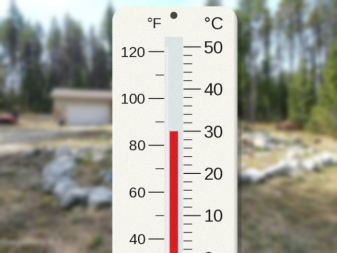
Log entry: 30 °C
